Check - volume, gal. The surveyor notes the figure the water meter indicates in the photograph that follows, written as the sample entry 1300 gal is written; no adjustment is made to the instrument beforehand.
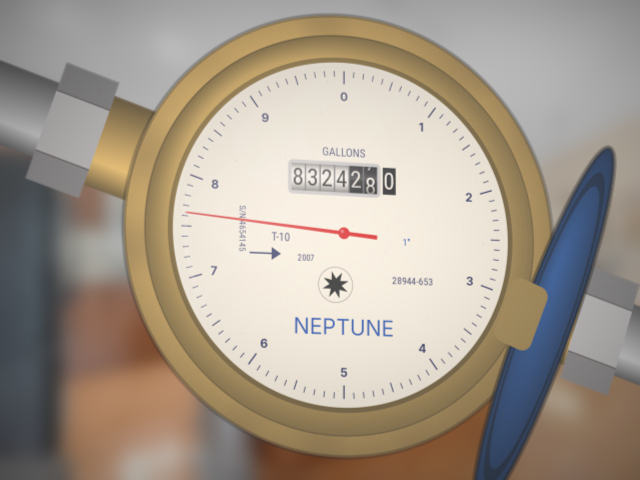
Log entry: 8324277.6 gal
